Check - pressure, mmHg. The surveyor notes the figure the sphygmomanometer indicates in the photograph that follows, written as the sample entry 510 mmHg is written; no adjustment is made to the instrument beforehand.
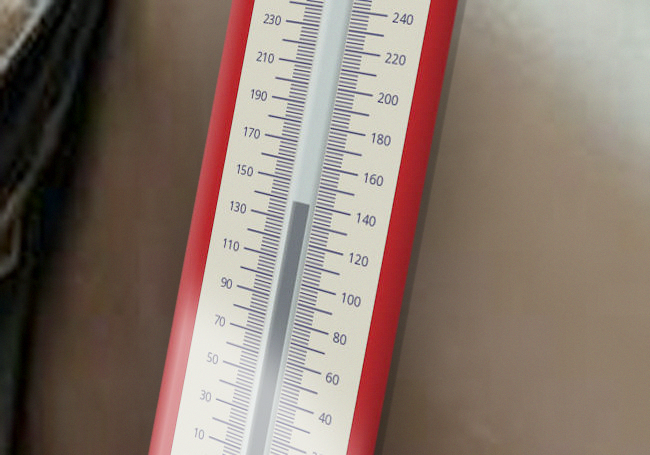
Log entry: 140 mmHg
